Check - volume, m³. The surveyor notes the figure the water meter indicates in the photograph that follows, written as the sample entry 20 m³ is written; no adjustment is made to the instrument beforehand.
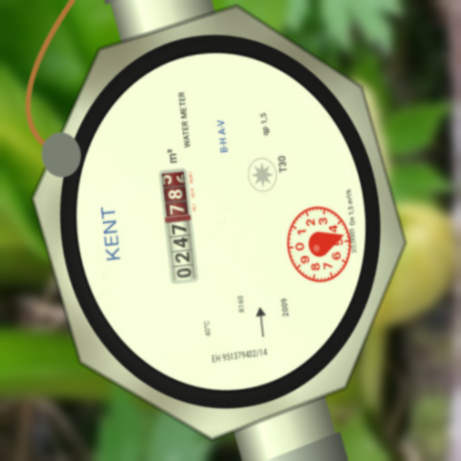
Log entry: 247.7854 m³
